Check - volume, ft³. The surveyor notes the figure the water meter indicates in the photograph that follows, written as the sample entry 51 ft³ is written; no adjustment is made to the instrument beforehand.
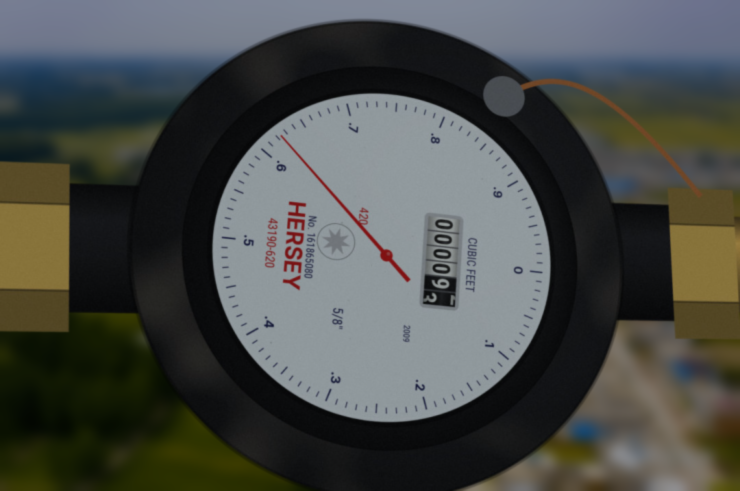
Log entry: 92.62 ft³
